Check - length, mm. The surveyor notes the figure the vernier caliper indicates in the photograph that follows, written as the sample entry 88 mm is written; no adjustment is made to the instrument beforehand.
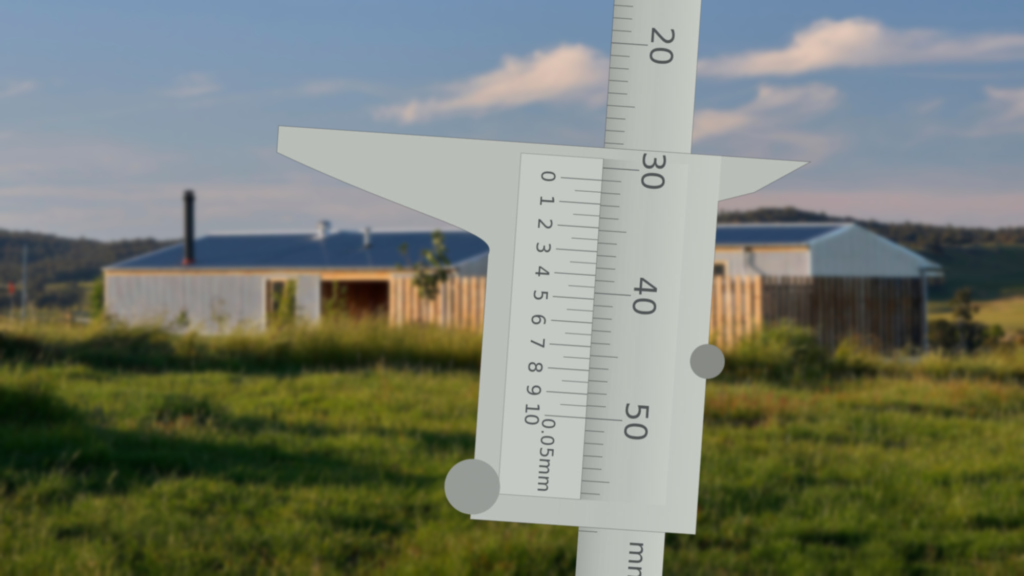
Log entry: 31.0 mm
